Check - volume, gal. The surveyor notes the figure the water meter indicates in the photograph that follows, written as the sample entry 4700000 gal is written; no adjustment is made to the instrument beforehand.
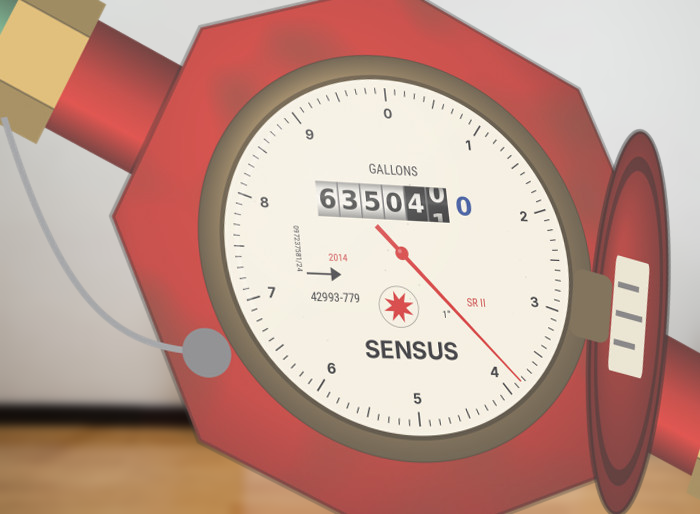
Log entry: 6350403.8 gal
